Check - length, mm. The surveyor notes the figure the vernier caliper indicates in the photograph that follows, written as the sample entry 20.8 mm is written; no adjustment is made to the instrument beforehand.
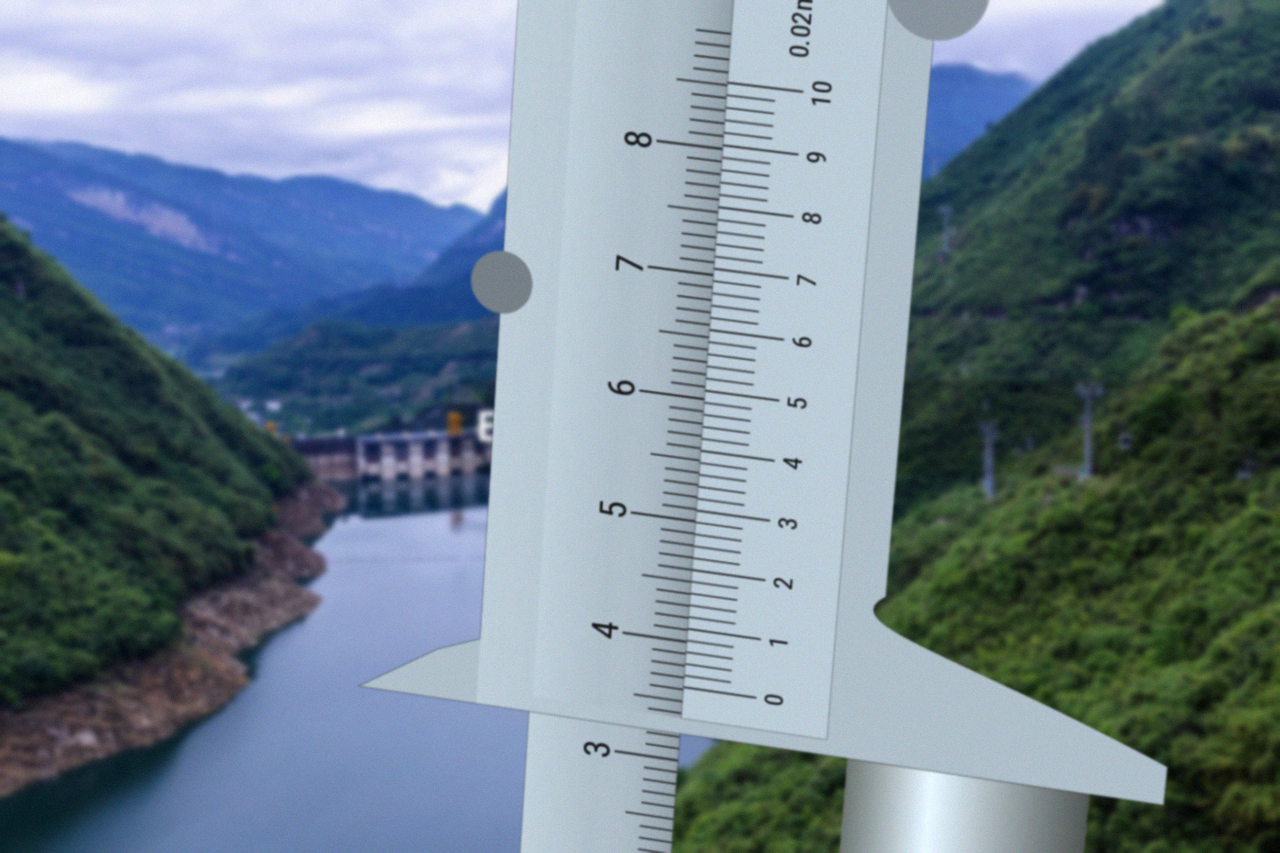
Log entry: 36.2 mm
